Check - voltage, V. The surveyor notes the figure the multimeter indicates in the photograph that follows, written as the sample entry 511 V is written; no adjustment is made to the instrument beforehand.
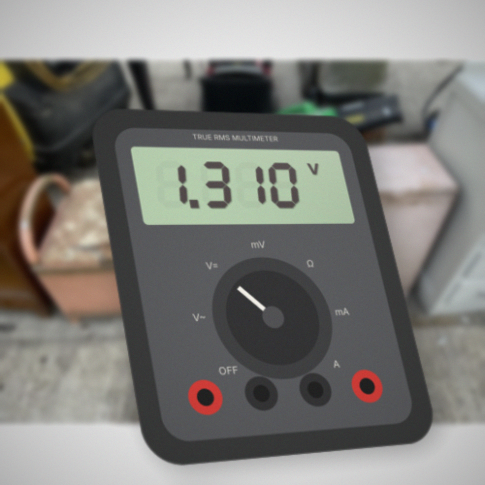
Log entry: 1.310 V
